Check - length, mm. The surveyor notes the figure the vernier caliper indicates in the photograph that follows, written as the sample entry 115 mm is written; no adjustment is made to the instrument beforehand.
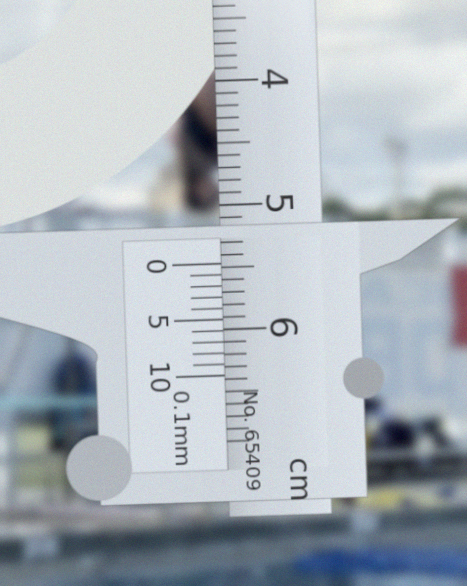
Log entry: 54.7 mm
